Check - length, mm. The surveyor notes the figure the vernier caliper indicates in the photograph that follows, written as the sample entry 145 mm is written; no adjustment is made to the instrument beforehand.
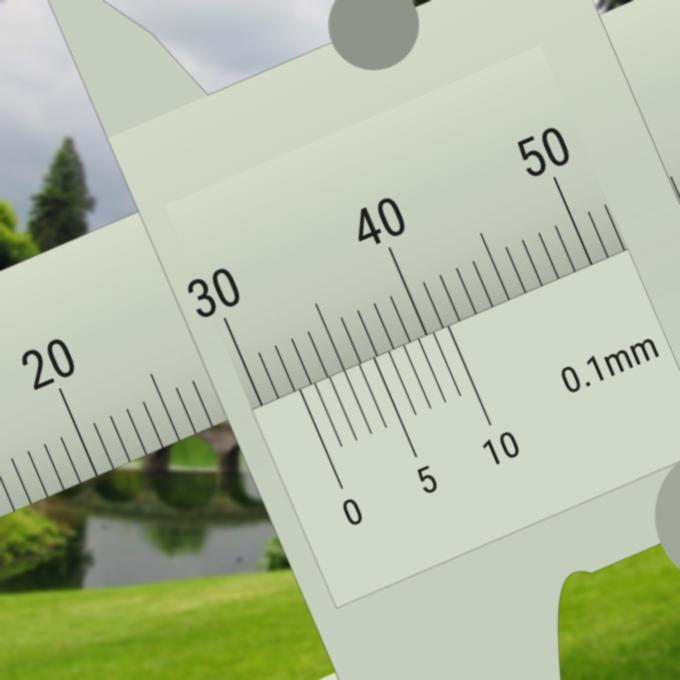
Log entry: 32.3 mm
